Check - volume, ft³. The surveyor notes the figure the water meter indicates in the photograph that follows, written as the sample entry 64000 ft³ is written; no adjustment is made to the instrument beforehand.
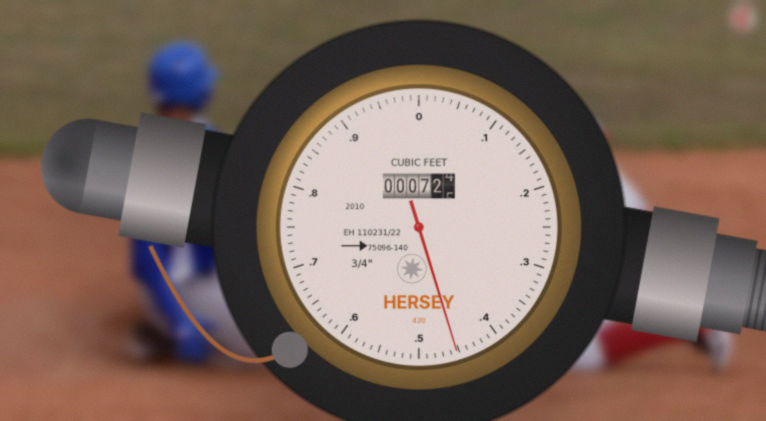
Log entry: 724.45 ft³
